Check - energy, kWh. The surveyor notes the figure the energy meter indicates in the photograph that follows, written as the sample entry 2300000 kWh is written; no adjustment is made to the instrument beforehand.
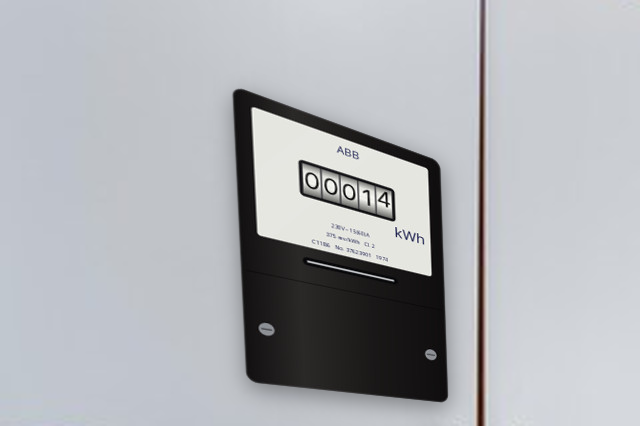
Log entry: 14 kWh
